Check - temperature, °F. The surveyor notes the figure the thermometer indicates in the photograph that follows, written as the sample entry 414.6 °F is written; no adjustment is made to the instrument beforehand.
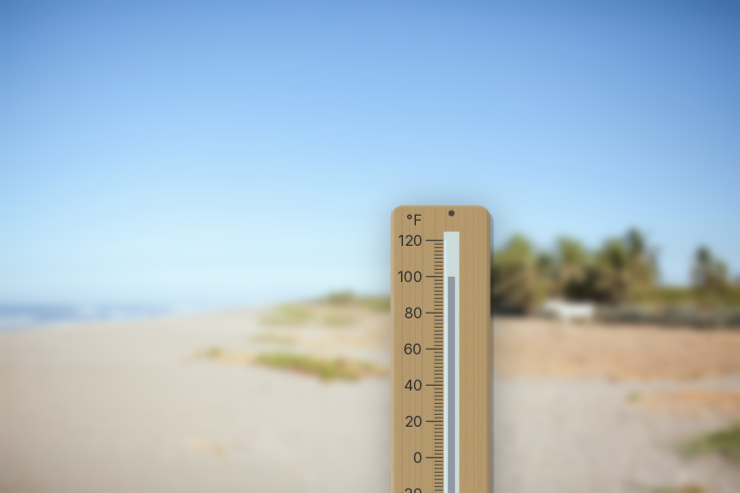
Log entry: 100 °F
